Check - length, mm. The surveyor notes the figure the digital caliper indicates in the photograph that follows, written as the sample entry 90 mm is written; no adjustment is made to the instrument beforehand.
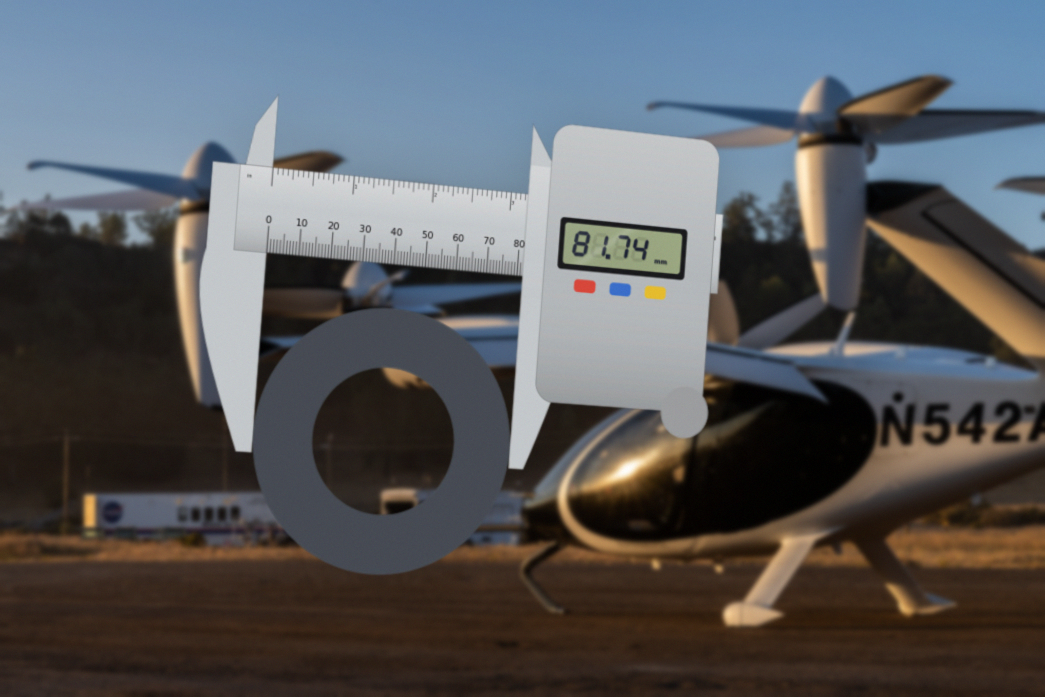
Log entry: 81.74 mm
